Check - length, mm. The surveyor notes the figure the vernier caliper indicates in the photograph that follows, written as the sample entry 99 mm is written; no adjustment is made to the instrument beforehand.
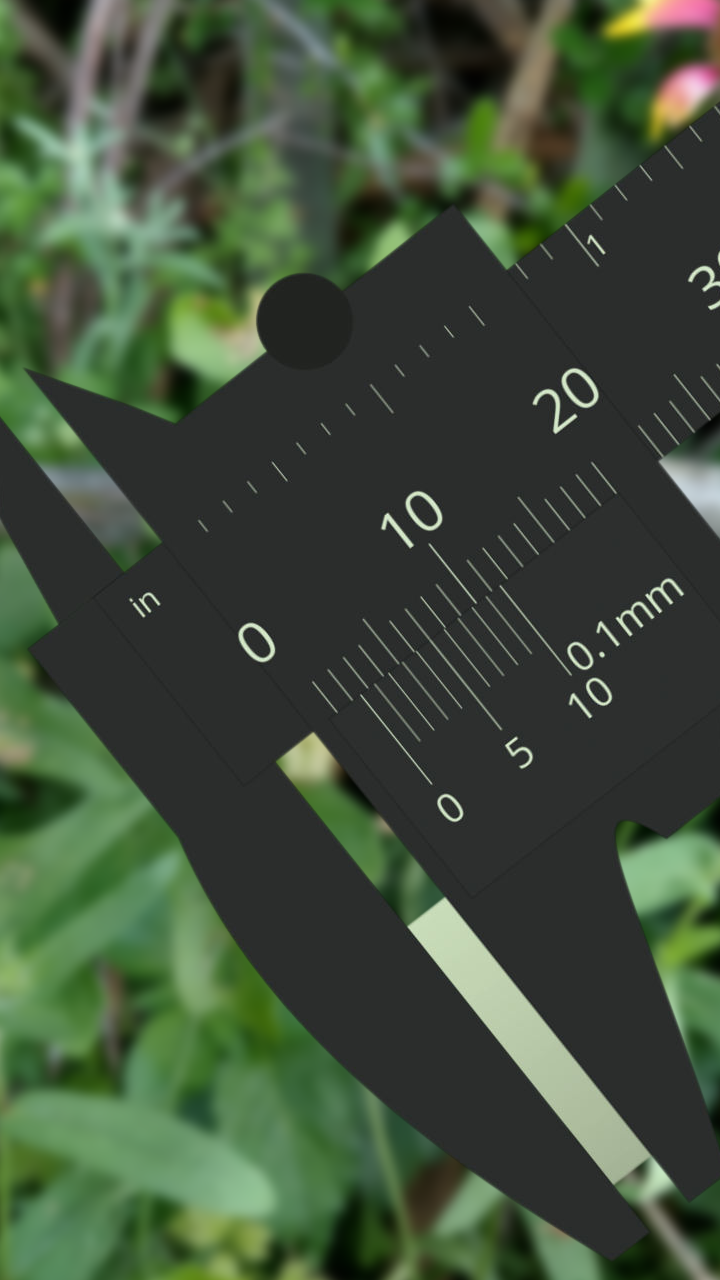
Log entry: 2.5 mm
